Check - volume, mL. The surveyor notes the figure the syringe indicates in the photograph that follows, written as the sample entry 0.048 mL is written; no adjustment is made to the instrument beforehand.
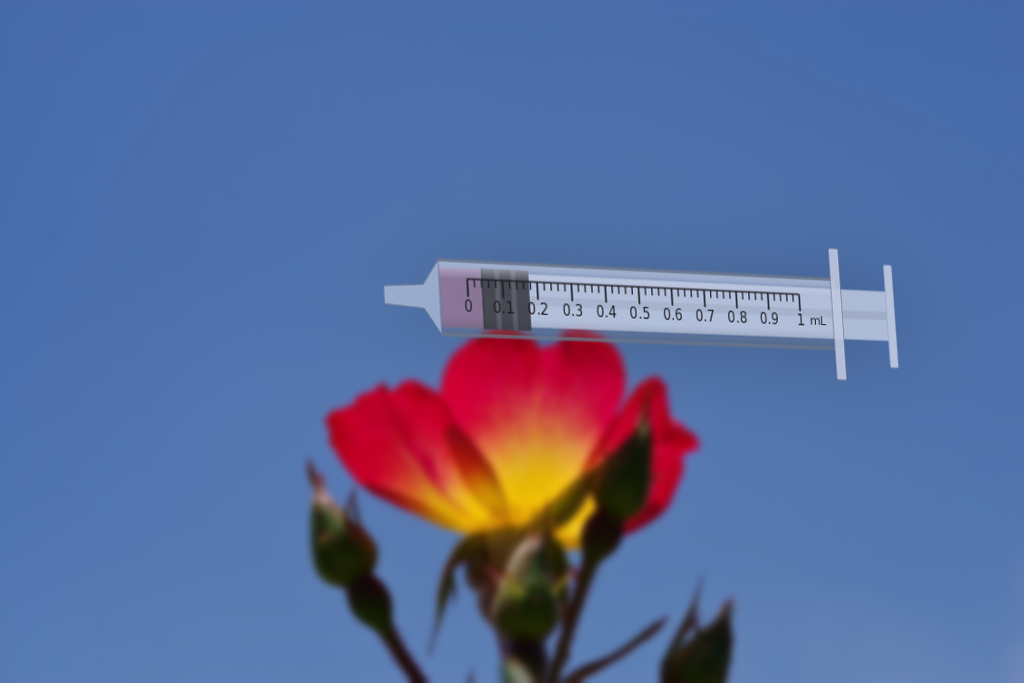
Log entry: 0.04 mL
